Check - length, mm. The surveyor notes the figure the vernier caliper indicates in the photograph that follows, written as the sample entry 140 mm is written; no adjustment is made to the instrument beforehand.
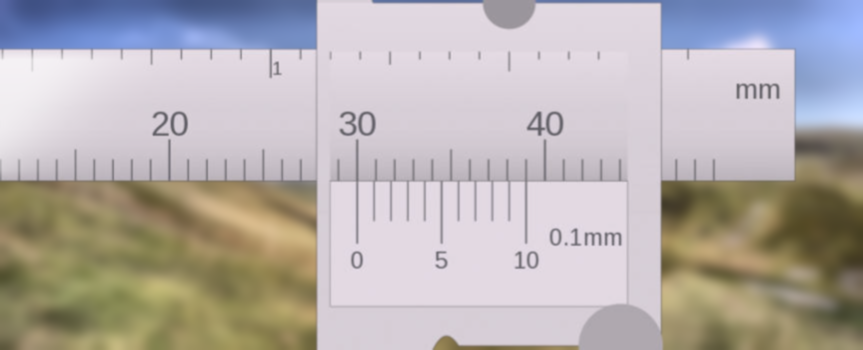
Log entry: 30.0 mm
